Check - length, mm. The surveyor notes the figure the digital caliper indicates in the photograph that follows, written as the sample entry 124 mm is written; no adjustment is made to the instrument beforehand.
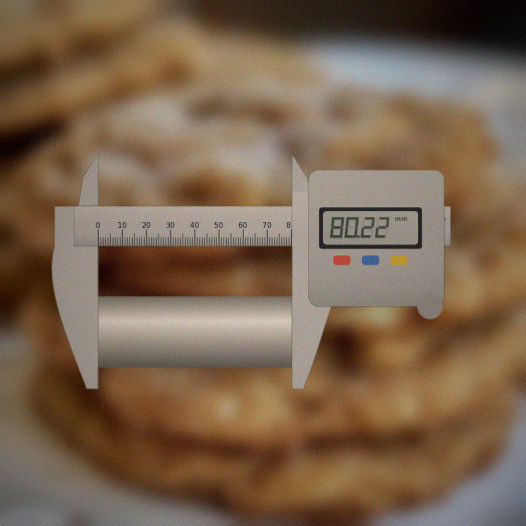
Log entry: 80.22 mm
